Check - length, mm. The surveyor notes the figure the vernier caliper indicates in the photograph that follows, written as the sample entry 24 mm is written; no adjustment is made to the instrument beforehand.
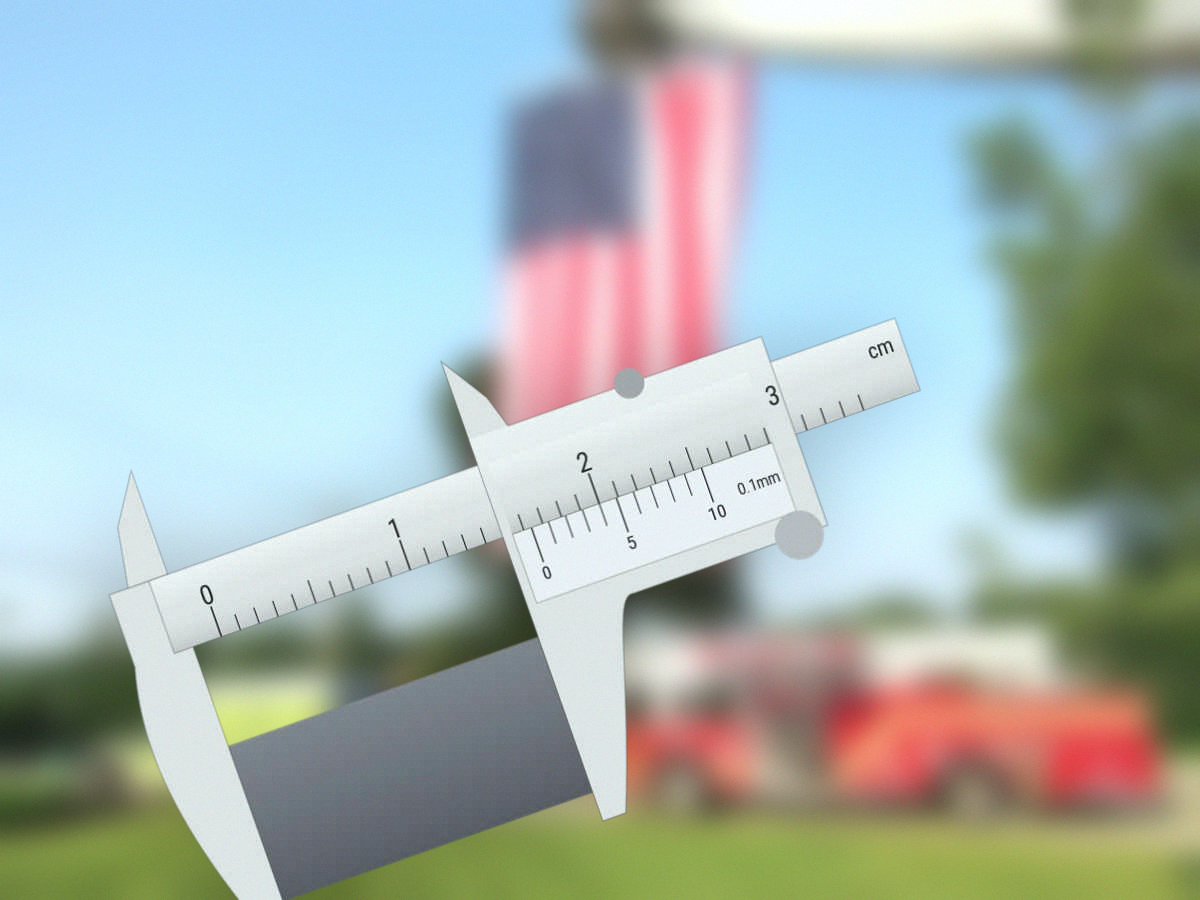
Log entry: 16.4 mm
